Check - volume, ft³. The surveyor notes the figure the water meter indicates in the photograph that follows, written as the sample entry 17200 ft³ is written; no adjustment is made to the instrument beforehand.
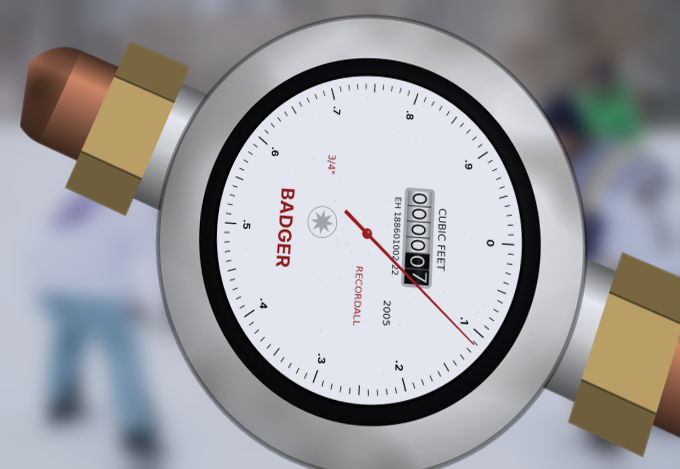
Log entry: 7.11 ft³
